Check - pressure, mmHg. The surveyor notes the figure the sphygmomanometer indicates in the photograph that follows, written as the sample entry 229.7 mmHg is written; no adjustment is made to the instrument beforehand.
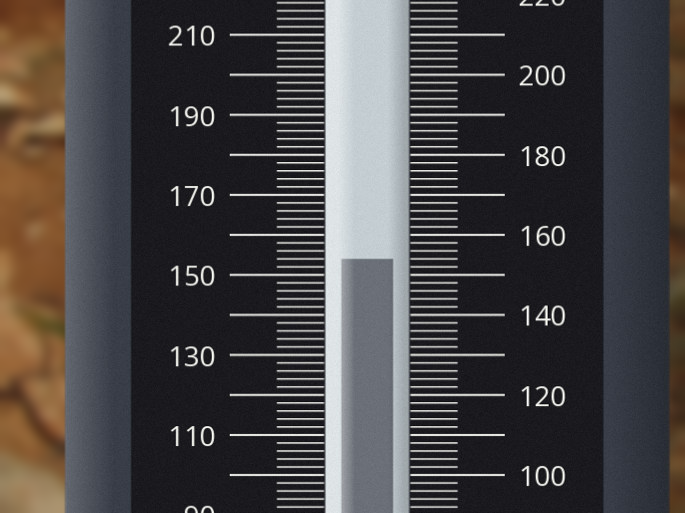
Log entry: 154 mmHg
